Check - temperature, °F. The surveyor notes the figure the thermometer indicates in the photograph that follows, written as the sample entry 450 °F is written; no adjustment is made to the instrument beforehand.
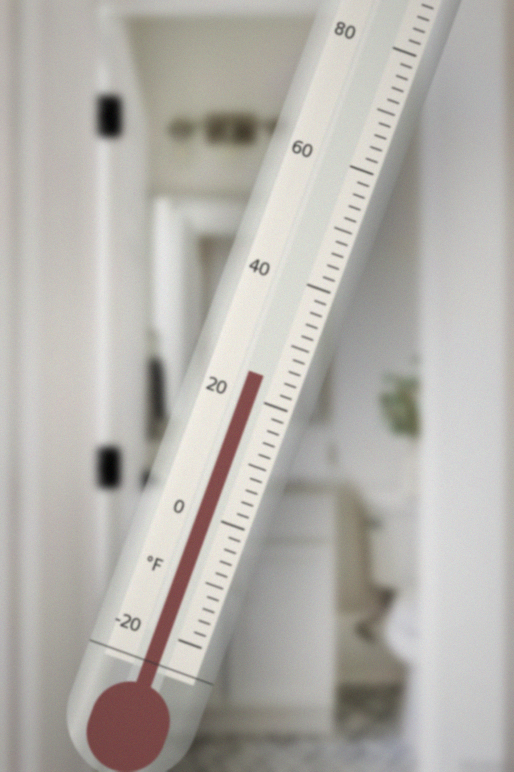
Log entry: 24 °F
